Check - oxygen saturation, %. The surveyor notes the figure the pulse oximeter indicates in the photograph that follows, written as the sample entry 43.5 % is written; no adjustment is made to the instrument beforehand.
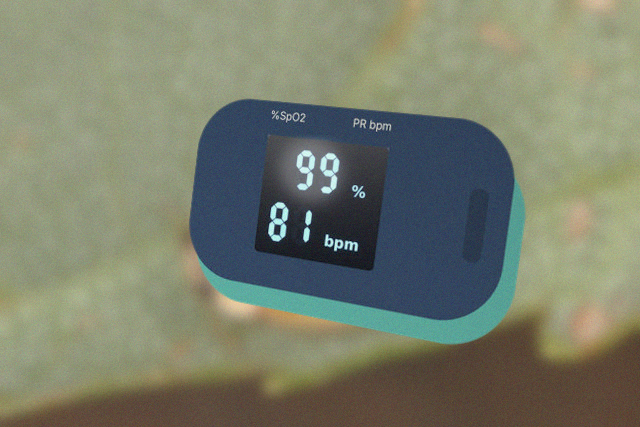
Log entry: 99 %
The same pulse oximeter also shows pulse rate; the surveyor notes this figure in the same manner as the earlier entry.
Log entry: 81 bpm
